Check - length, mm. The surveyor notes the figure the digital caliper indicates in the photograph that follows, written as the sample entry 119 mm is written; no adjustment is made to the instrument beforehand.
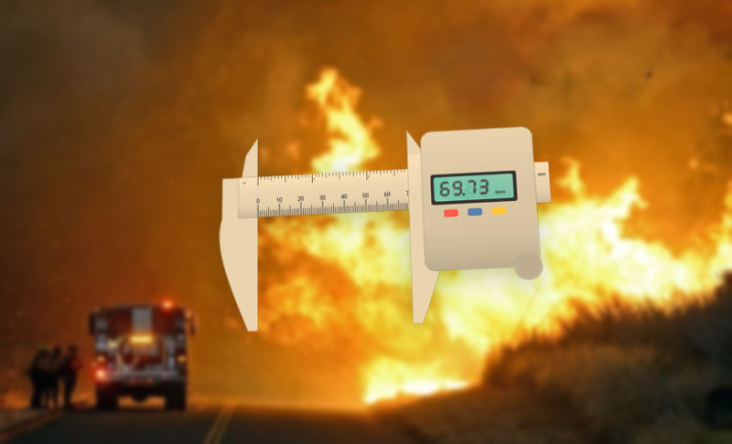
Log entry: 69.73 mm
